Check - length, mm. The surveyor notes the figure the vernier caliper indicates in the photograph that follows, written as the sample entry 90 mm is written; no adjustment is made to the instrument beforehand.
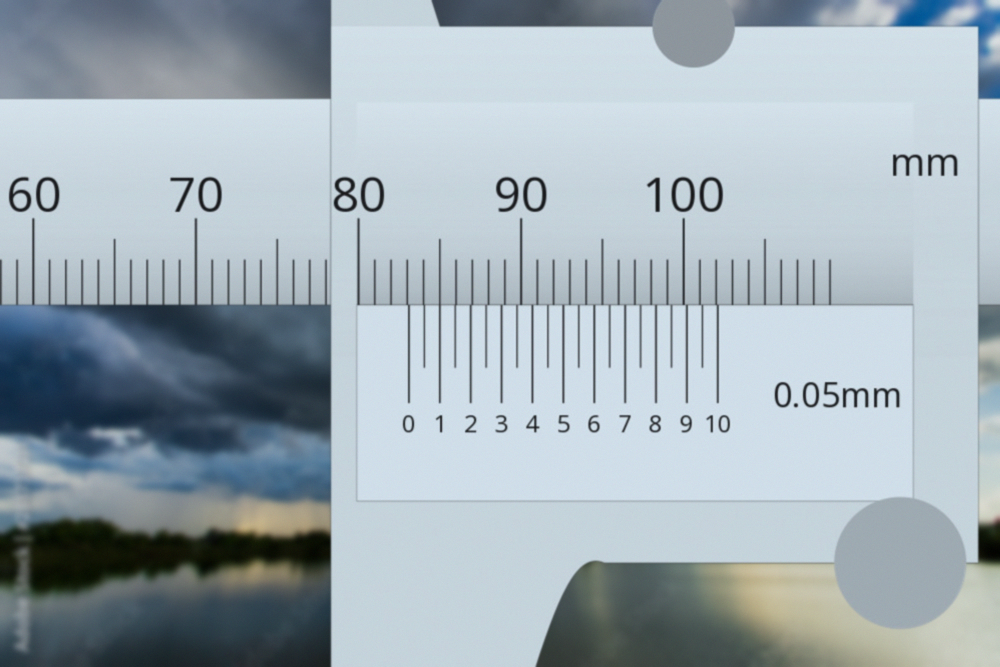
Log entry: 83.1 mm
